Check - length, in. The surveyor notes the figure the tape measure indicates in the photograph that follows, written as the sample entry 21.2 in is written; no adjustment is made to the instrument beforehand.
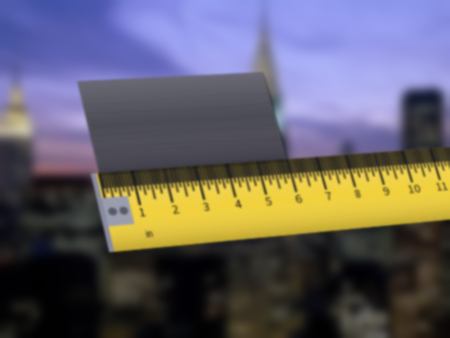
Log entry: 6 in
